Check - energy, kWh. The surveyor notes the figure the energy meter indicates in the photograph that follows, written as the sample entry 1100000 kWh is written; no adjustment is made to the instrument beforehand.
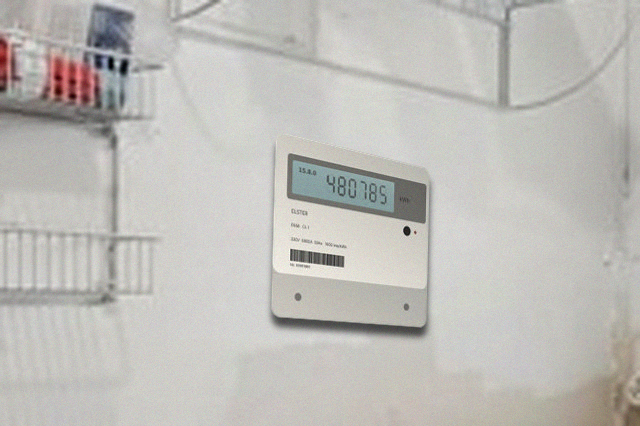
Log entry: 480785 kWh
